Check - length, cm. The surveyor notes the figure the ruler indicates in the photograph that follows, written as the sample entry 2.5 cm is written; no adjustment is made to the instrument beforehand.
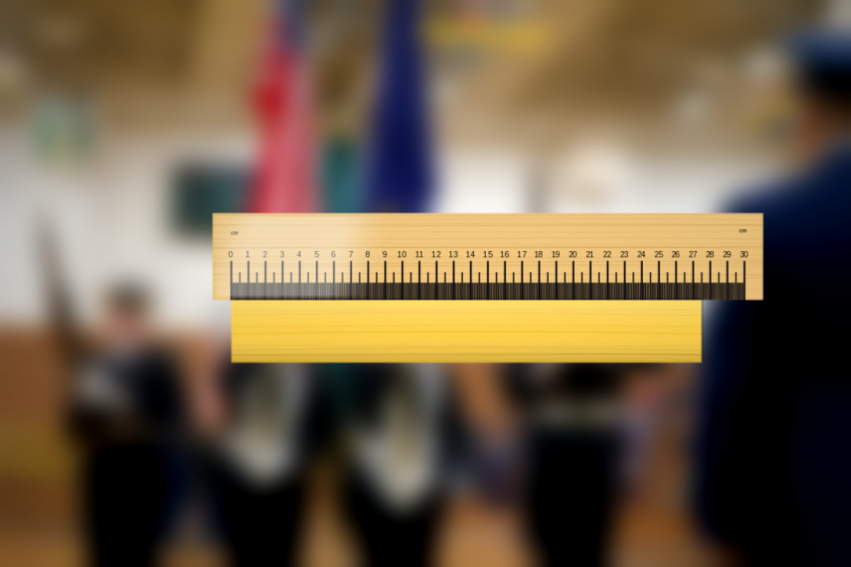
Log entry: 27.5 cm
